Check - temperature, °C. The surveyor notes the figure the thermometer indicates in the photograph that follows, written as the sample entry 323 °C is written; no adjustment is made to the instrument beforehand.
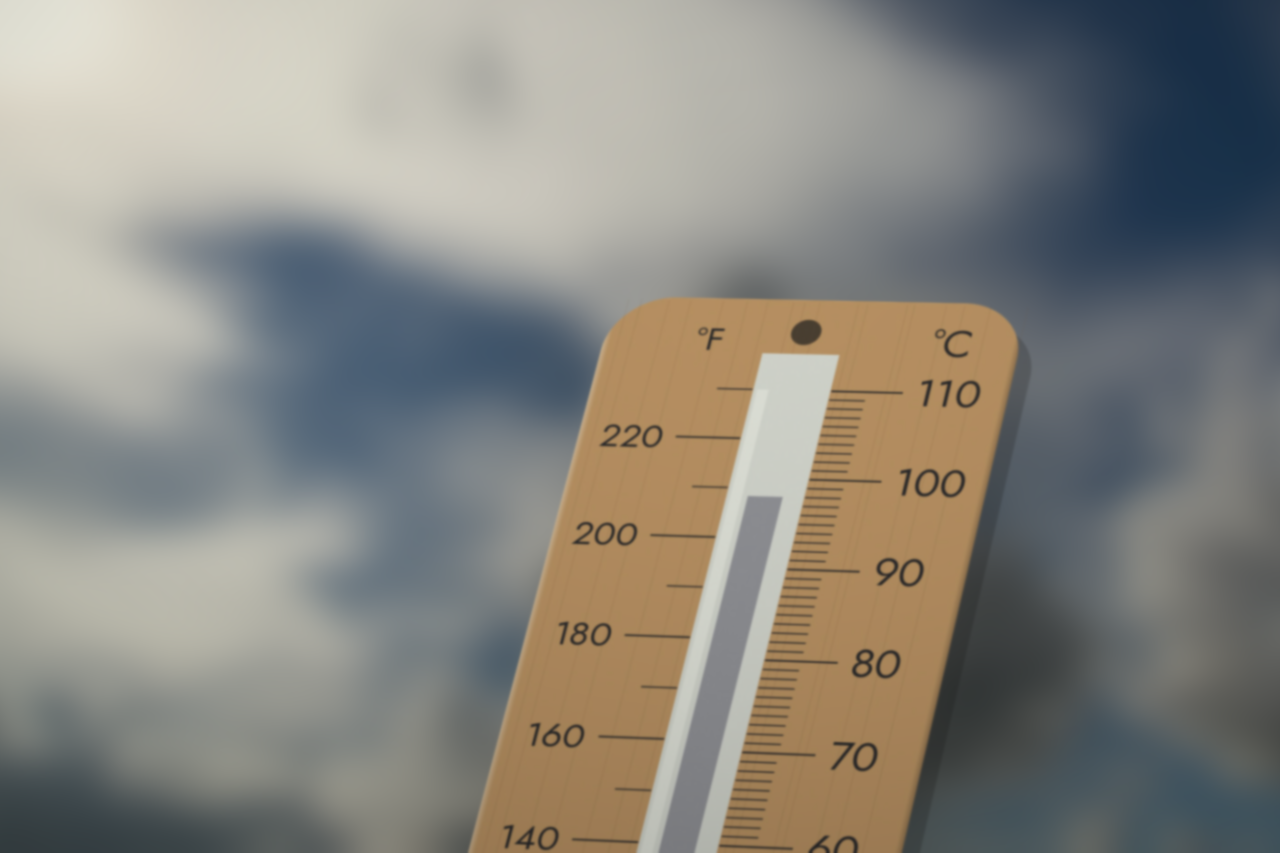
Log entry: 98 °C
